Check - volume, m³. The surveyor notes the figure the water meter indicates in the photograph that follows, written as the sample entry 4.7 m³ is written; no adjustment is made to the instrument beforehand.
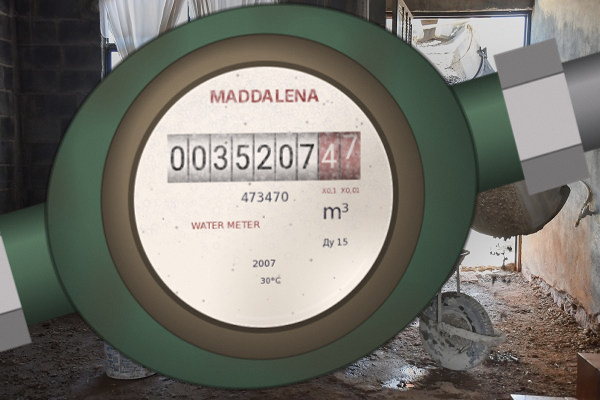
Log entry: 35207.47 m³
